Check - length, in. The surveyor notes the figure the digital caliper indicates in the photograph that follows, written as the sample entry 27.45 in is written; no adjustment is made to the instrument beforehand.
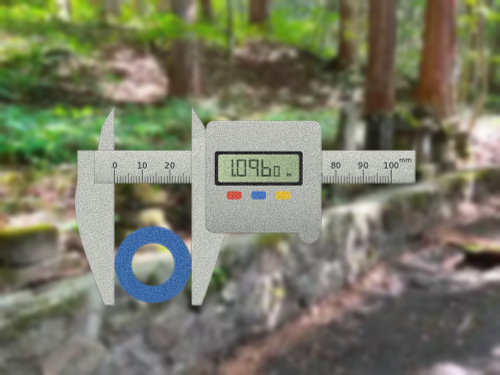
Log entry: 1.0960 in
